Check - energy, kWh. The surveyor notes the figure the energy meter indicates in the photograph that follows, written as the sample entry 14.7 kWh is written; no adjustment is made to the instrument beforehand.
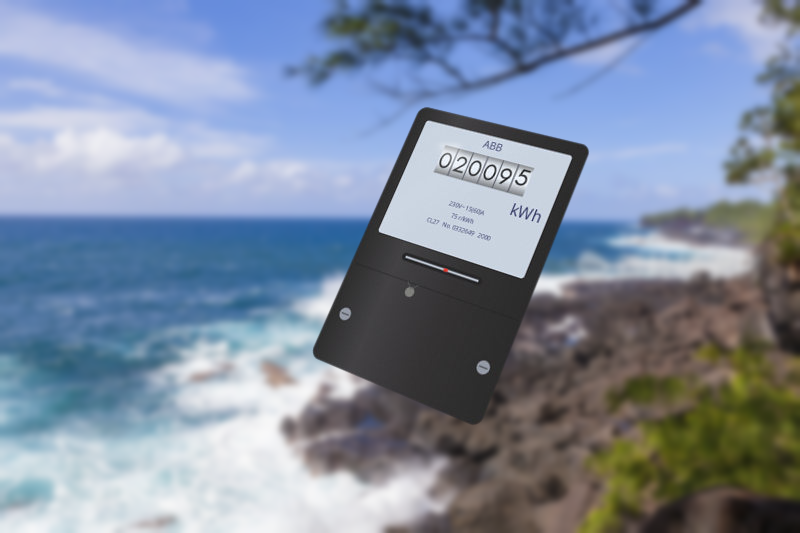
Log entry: 20095 kWh
